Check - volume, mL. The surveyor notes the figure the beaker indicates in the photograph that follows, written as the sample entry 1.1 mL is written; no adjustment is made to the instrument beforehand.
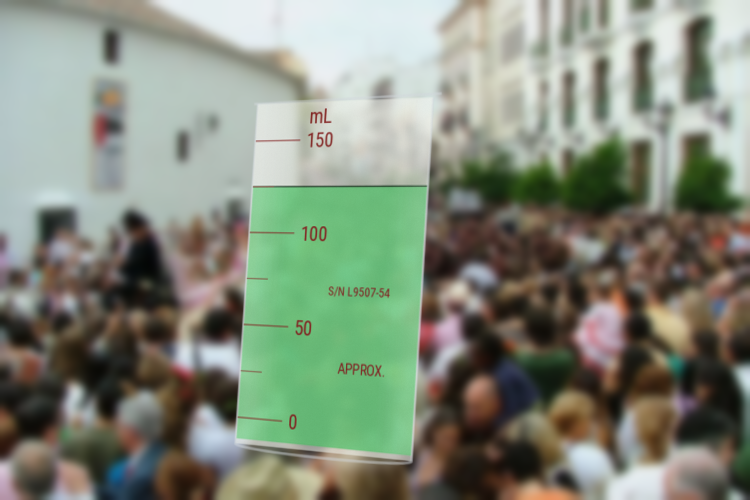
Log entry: 125 mL
